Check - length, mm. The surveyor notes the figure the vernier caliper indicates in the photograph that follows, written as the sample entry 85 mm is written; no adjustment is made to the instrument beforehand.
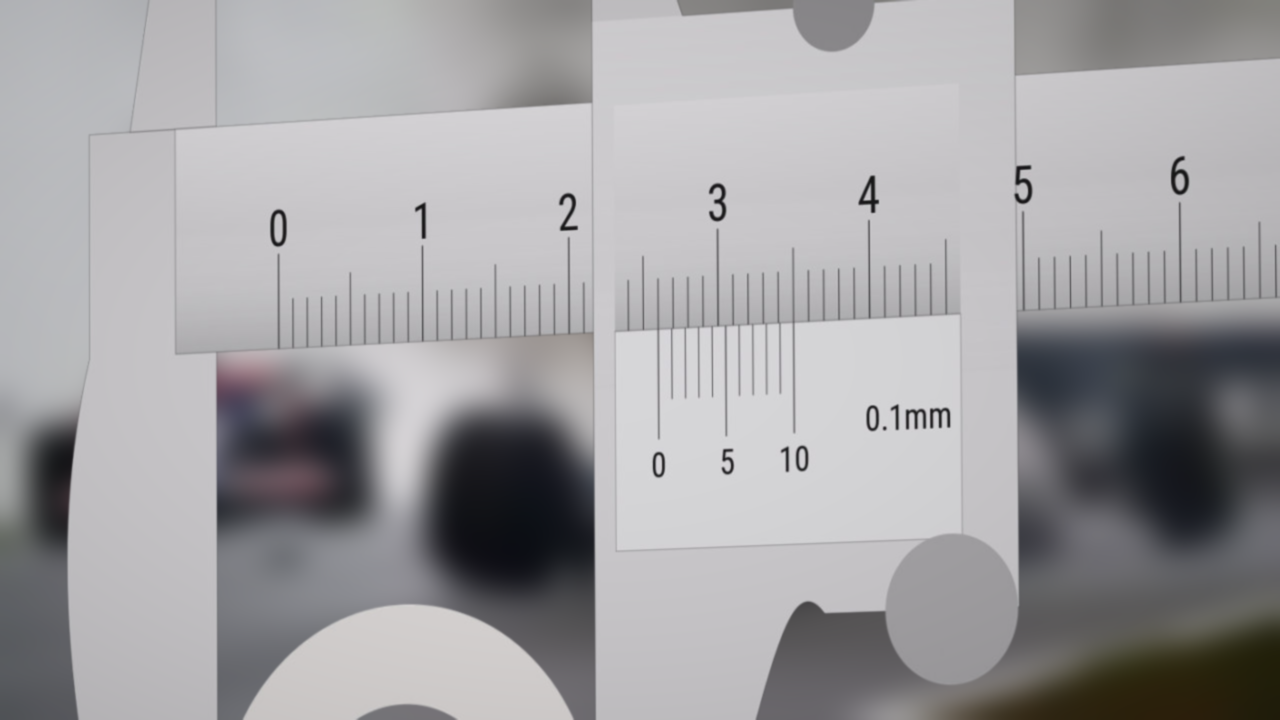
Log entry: 26.0 mm
